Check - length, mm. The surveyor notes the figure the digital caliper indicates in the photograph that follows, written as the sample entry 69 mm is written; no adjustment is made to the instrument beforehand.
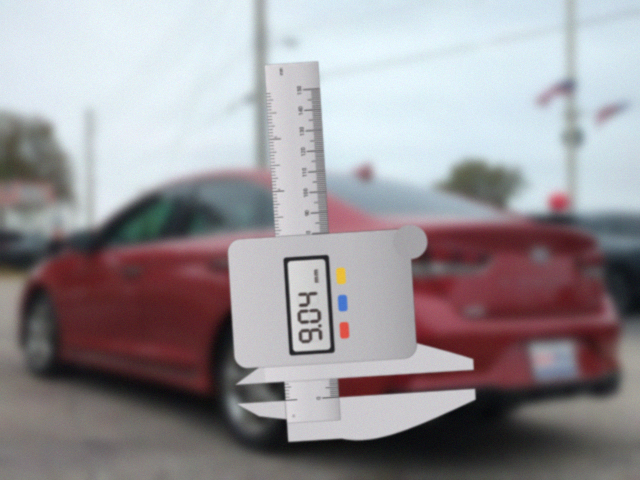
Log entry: 9.04 mm
